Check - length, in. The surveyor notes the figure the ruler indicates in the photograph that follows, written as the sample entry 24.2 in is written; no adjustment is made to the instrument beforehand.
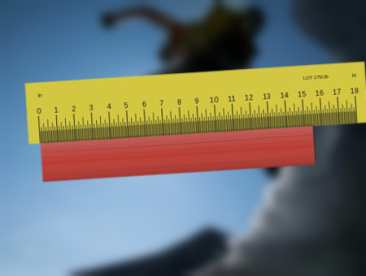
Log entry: 15.5 in
